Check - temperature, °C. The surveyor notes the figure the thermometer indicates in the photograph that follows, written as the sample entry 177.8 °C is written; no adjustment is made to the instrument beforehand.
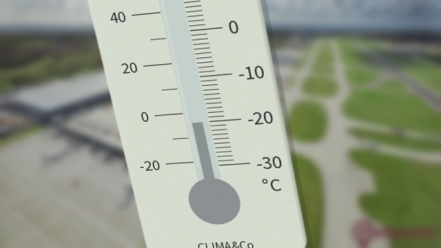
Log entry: -20 °C
